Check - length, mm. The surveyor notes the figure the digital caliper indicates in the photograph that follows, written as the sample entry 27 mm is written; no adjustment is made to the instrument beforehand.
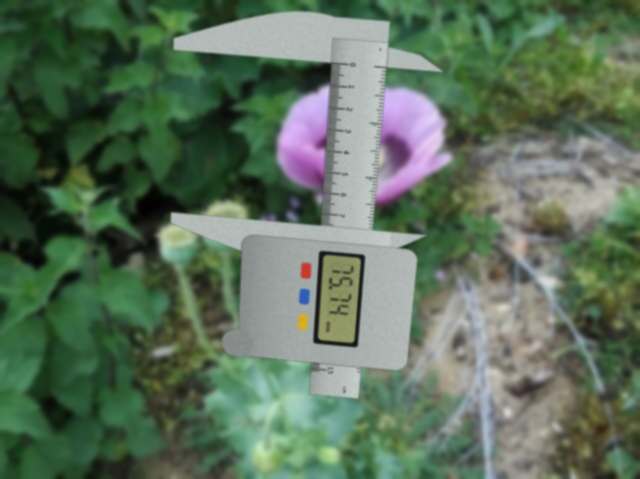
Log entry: 75.74 mm
